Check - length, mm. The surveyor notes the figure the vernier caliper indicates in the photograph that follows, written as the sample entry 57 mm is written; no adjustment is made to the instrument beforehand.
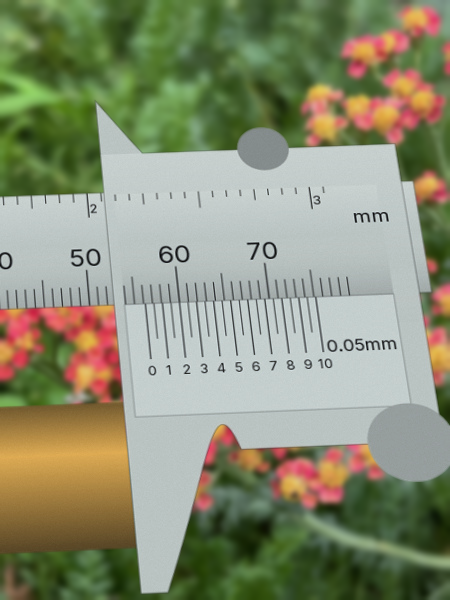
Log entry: 56.2 mm
